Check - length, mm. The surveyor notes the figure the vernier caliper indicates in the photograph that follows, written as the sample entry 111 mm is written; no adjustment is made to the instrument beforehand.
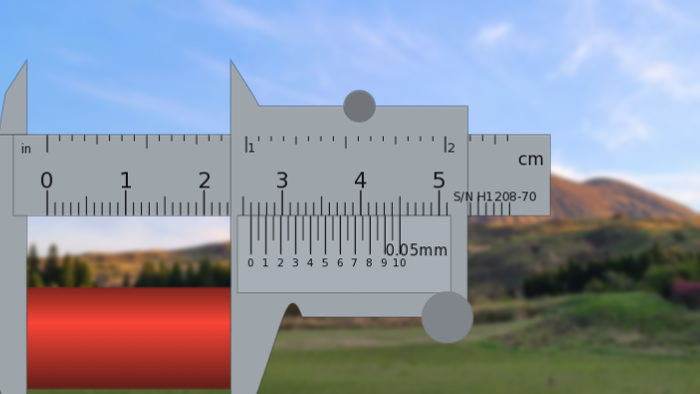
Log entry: 26.0 mm
